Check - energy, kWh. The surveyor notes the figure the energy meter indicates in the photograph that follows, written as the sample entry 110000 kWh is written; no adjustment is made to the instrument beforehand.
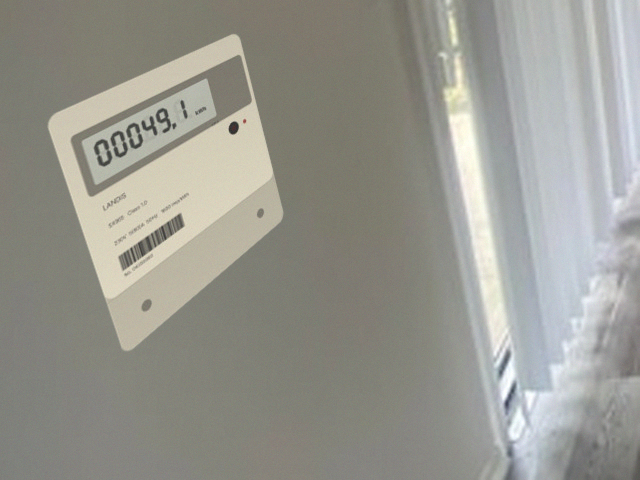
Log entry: 49.1 kWh
